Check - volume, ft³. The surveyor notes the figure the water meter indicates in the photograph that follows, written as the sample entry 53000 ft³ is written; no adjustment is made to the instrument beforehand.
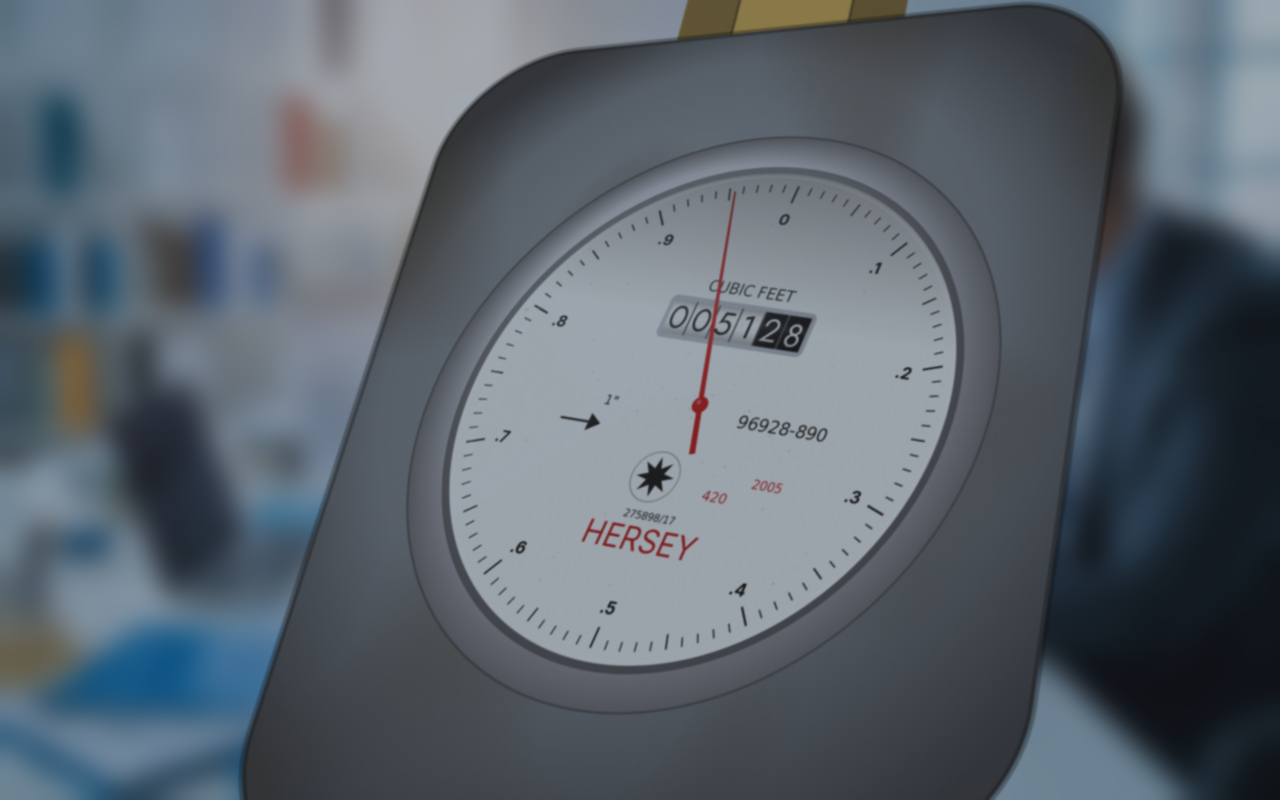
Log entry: 5127.95 ft³
